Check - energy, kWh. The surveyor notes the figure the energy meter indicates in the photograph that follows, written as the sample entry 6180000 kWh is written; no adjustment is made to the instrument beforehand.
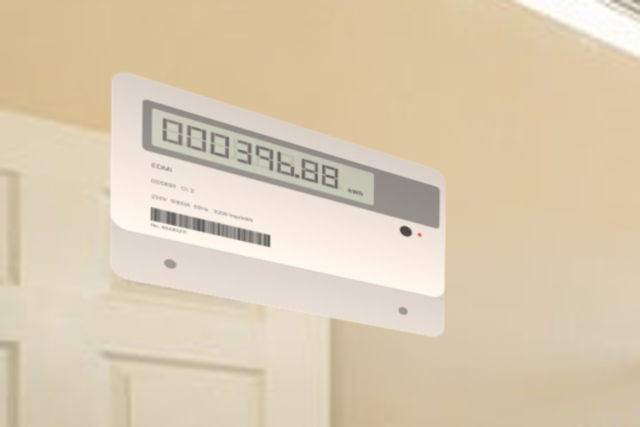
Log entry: 396.88 kWh
